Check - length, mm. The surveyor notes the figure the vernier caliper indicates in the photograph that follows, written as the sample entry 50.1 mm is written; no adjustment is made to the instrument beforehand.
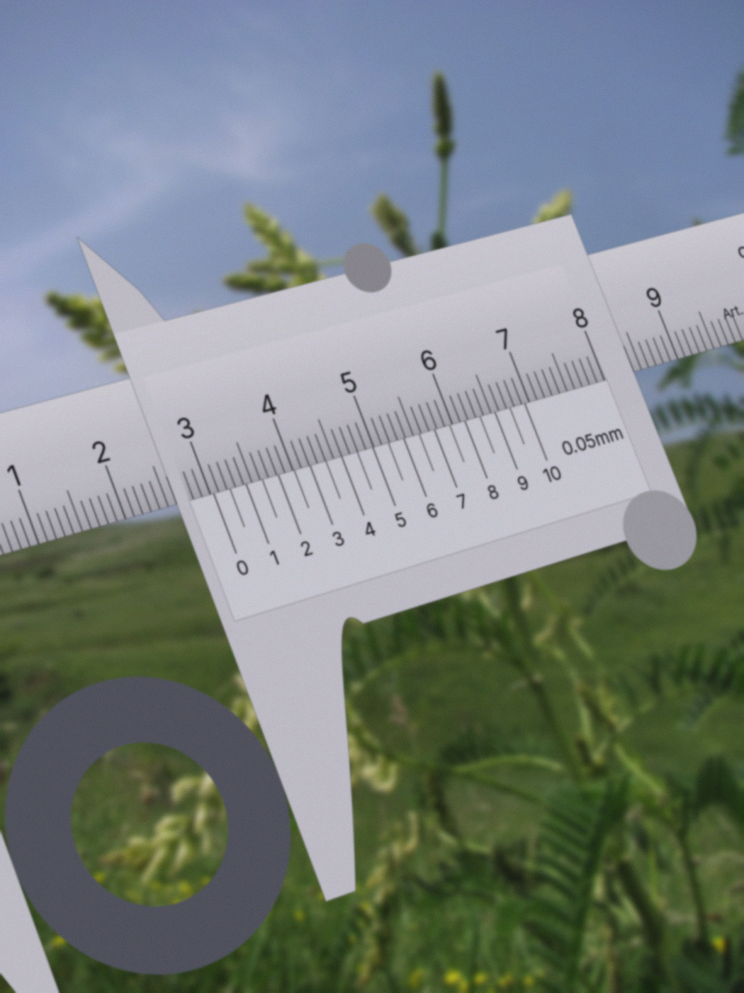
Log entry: 30.4 mm
